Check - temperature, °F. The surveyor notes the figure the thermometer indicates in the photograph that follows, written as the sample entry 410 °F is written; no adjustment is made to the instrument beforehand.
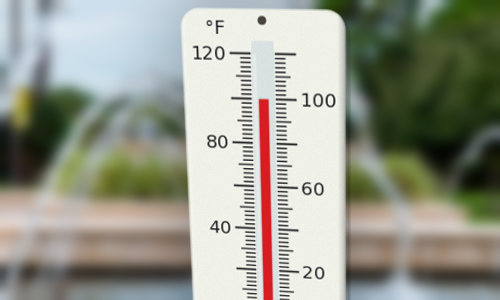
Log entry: 100 °F
